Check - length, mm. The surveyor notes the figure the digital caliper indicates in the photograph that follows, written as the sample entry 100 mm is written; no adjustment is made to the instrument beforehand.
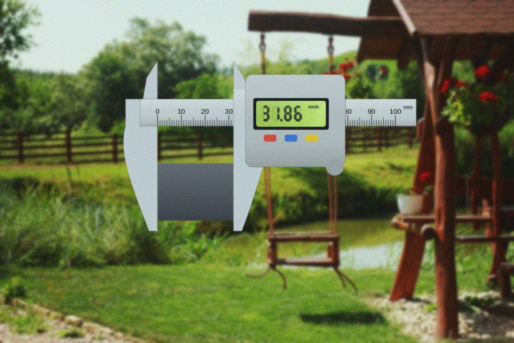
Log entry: 31.86 mm
